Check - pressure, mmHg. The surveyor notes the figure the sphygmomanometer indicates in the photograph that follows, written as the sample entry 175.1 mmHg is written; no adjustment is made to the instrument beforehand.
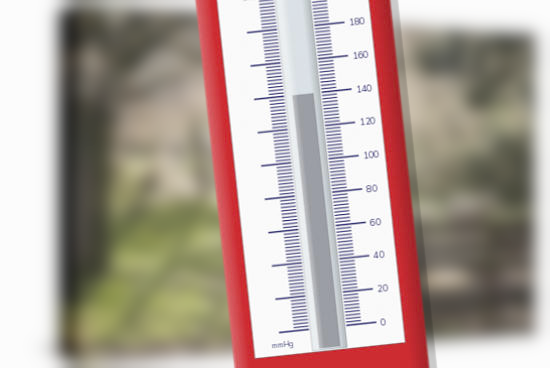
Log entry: 140 mmHg
